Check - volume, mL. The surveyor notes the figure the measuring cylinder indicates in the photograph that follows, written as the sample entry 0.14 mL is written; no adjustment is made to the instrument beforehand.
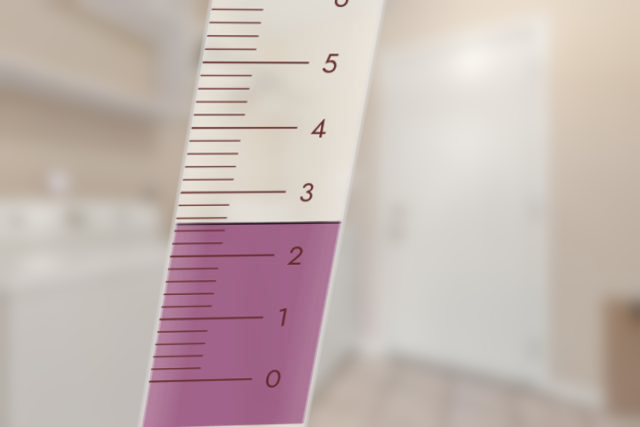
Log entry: 2.5 mL
